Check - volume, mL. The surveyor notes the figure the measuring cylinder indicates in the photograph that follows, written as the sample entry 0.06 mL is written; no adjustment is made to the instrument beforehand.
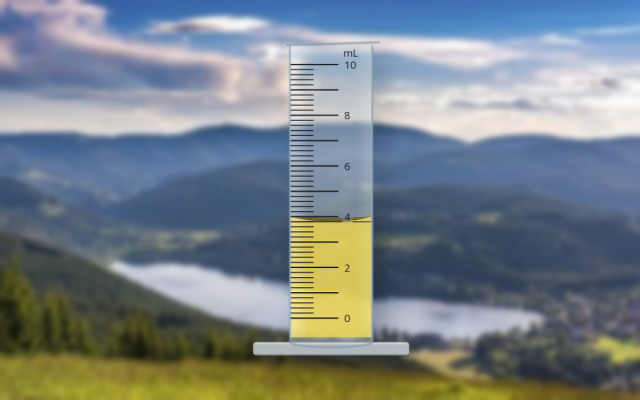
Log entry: 3.8 mL
